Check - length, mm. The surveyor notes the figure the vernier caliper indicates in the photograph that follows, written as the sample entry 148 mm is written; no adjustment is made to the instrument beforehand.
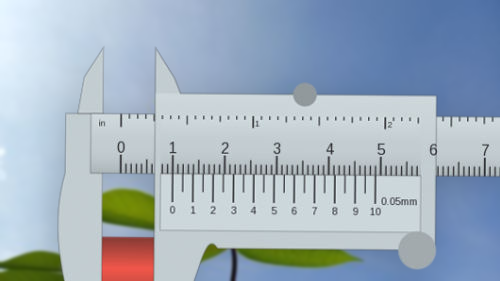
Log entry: 10.0 mm
